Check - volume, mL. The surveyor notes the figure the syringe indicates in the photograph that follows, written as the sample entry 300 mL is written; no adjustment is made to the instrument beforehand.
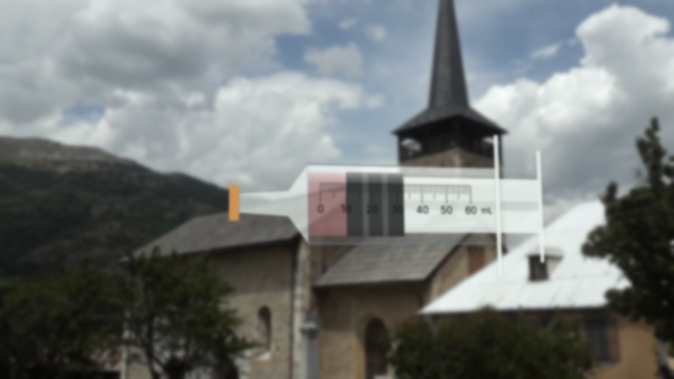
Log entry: 10 mL
